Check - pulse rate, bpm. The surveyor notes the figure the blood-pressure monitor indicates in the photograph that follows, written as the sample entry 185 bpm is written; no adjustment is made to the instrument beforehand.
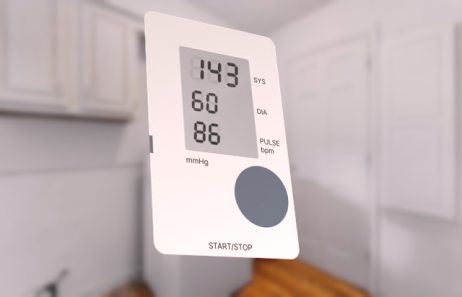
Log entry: 86 bpm
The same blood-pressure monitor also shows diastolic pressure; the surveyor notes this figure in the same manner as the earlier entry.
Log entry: 60 mmHg
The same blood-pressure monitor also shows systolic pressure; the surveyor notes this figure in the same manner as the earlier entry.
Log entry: 143 mmHg
